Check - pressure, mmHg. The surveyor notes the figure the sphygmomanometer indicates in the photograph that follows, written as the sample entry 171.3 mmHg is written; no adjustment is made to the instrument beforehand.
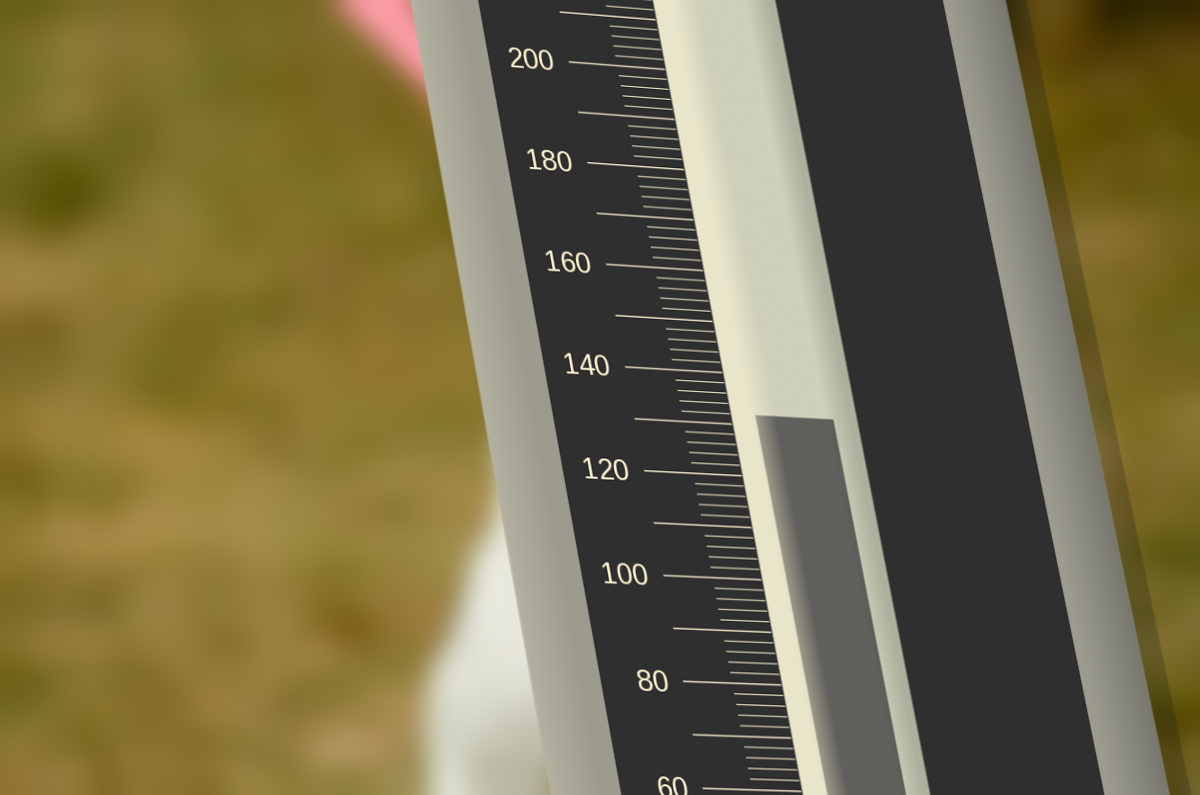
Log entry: 132 mmHg
